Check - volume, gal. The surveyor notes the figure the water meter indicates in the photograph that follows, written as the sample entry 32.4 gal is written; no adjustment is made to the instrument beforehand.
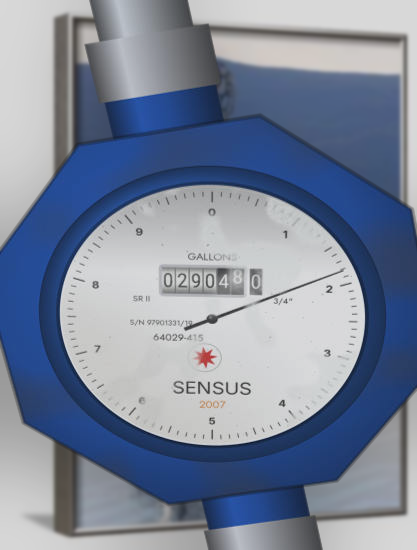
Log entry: 290481.8 gal
